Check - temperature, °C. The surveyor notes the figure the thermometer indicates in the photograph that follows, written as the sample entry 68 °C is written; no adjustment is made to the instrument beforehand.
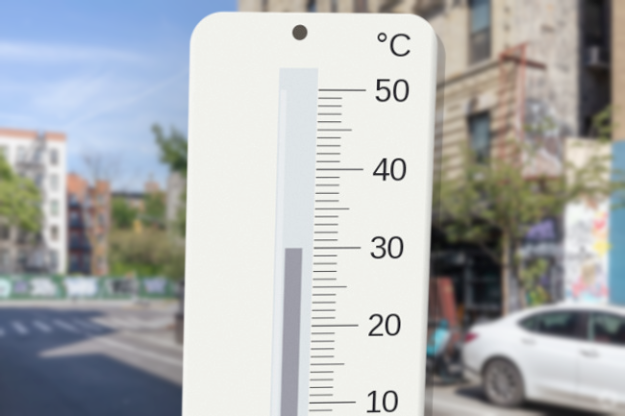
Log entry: 30 °C
